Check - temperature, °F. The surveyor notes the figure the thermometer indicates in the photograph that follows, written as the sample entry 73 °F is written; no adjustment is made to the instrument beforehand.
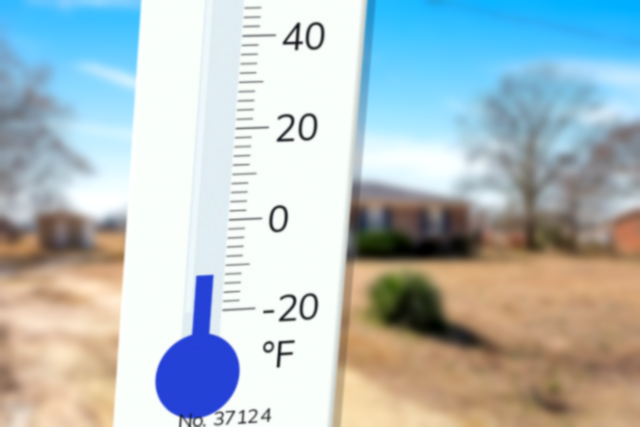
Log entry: -12 °F
